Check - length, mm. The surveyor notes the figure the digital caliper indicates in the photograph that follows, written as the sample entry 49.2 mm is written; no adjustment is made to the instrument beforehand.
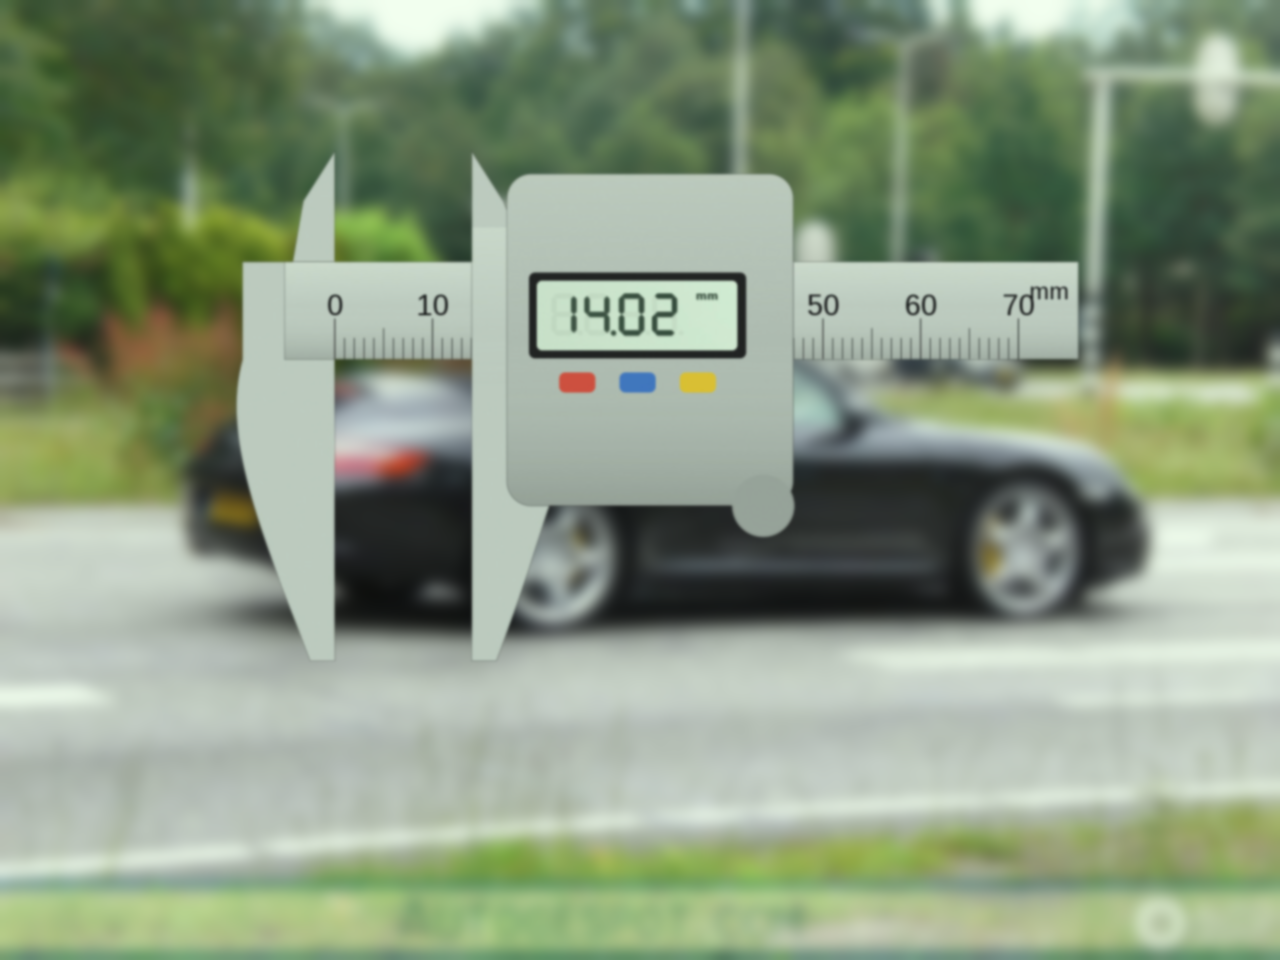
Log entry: 14.02 mm
